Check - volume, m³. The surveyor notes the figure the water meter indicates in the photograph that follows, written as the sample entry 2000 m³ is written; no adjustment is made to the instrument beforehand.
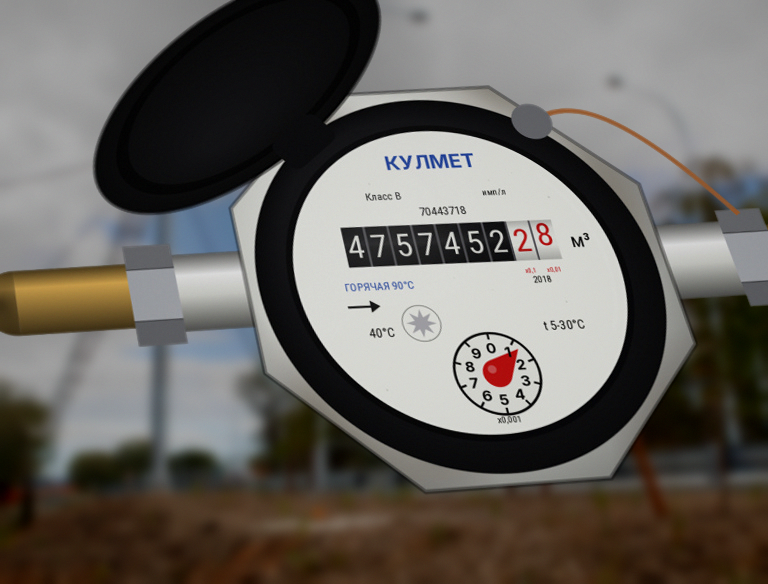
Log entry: 4757452.281 m³
